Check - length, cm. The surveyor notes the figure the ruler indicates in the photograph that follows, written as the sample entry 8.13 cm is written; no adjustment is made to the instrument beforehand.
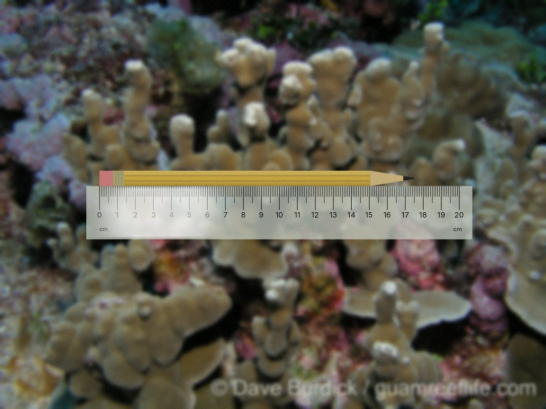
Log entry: 17.5 cm
